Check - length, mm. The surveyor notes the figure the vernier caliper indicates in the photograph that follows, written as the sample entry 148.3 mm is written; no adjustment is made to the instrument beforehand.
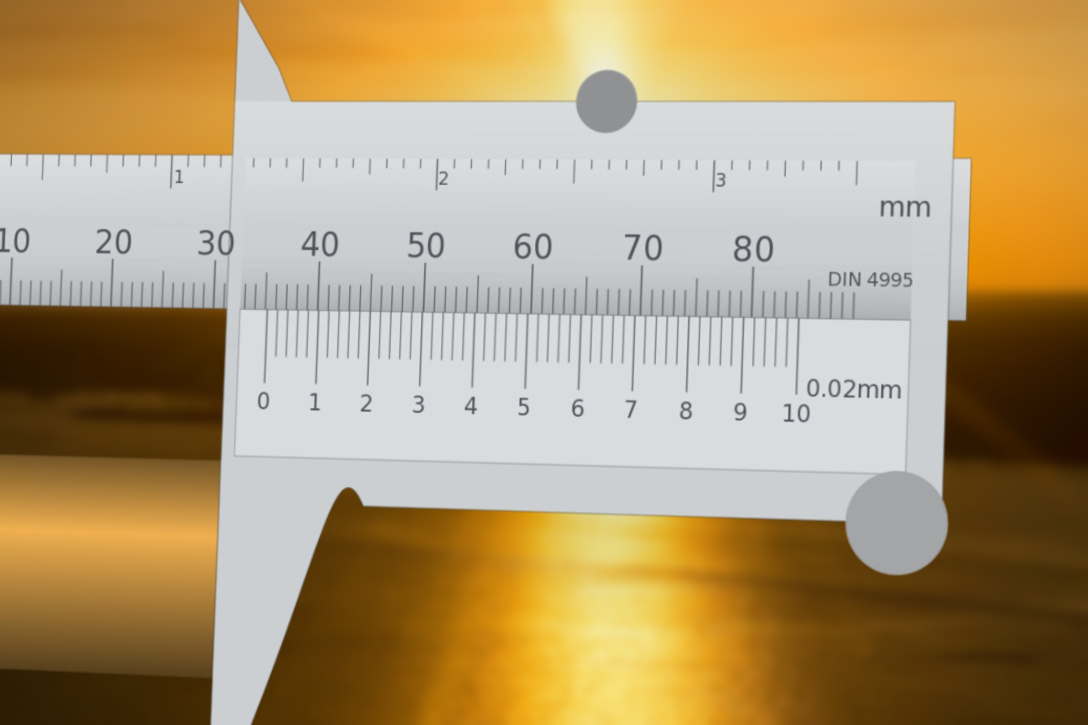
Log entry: 35.2 mm
